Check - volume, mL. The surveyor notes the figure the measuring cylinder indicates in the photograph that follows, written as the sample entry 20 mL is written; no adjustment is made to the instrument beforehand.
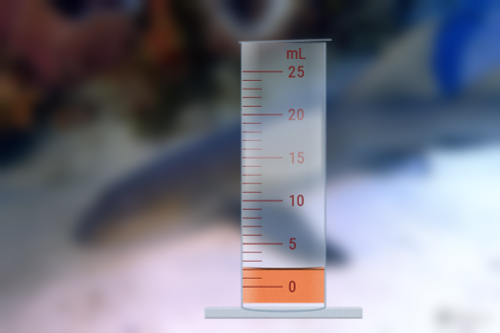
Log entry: 2 mL
